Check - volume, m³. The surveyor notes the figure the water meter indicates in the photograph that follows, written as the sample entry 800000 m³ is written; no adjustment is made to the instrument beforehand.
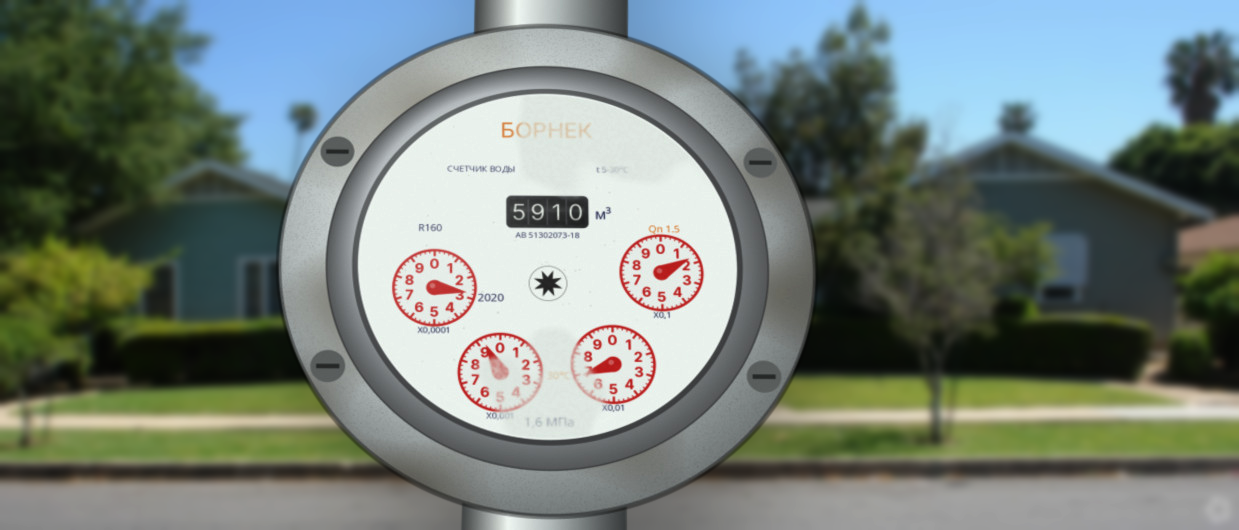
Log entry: 5910.1692 m³
